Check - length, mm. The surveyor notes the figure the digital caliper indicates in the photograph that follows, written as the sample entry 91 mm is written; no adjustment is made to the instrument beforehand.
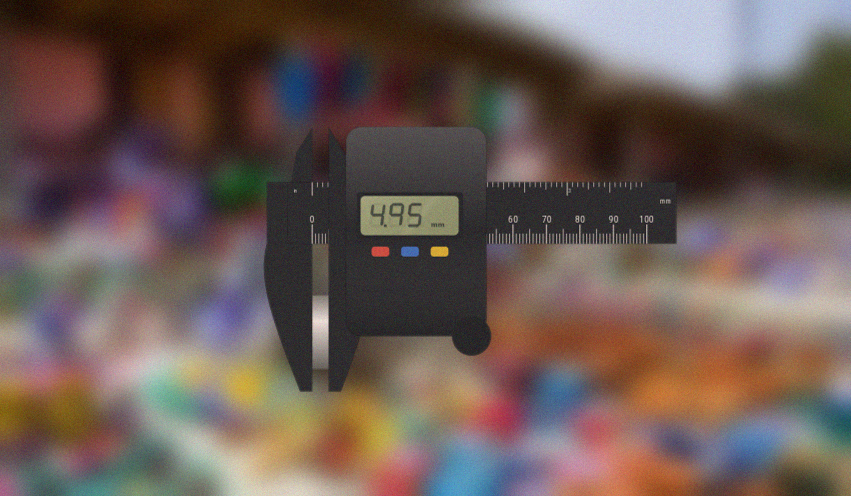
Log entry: 4.95 mm
